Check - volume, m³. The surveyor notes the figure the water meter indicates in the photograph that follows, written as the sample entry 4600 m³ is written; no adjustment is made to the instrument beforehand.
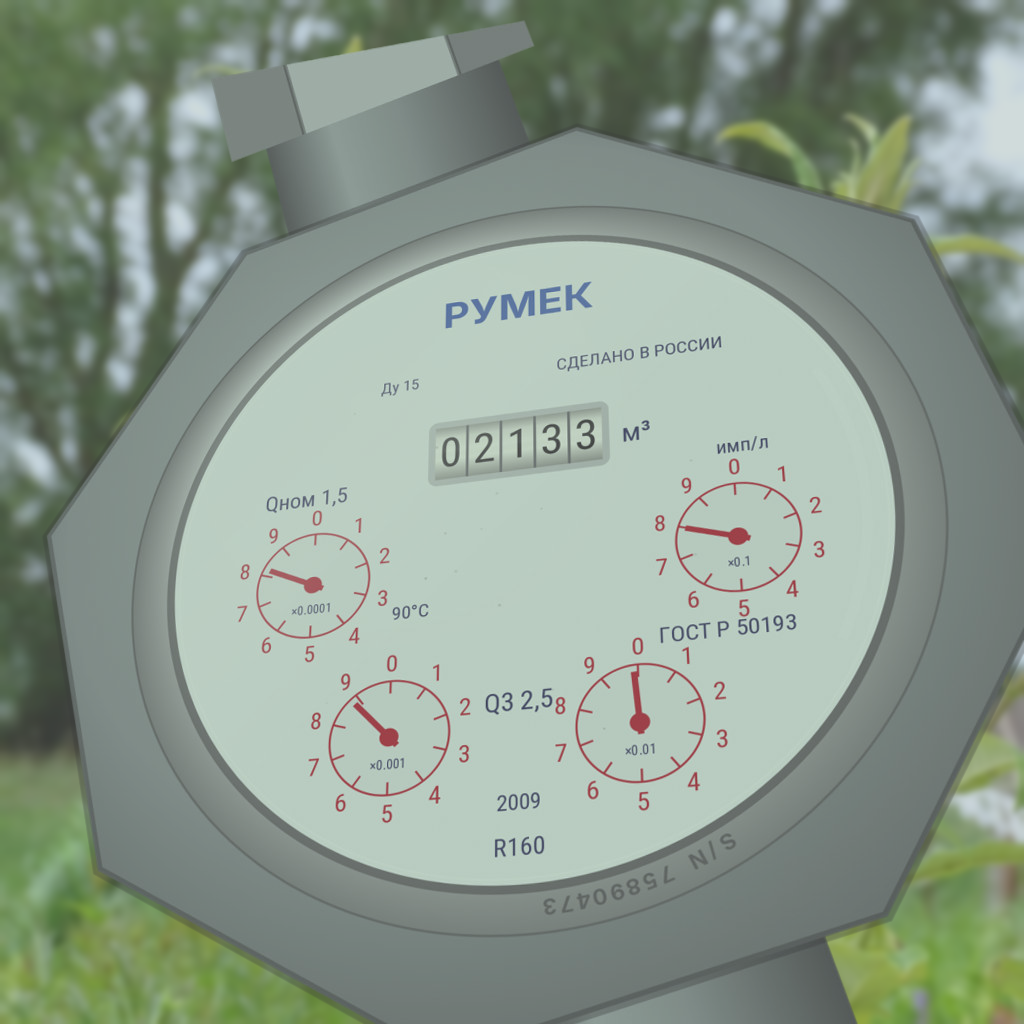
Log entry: 2133.7988 m³
